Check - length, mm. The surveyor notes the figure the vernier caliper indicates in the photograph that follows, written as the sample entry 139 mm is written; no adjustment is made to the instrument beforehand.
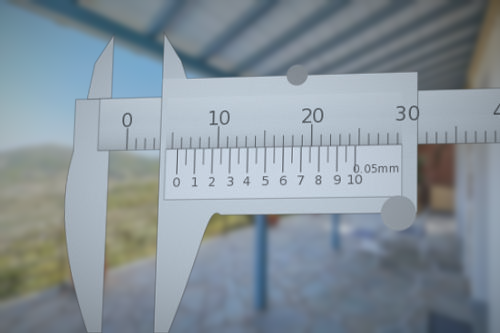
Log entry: 5.6 mm
